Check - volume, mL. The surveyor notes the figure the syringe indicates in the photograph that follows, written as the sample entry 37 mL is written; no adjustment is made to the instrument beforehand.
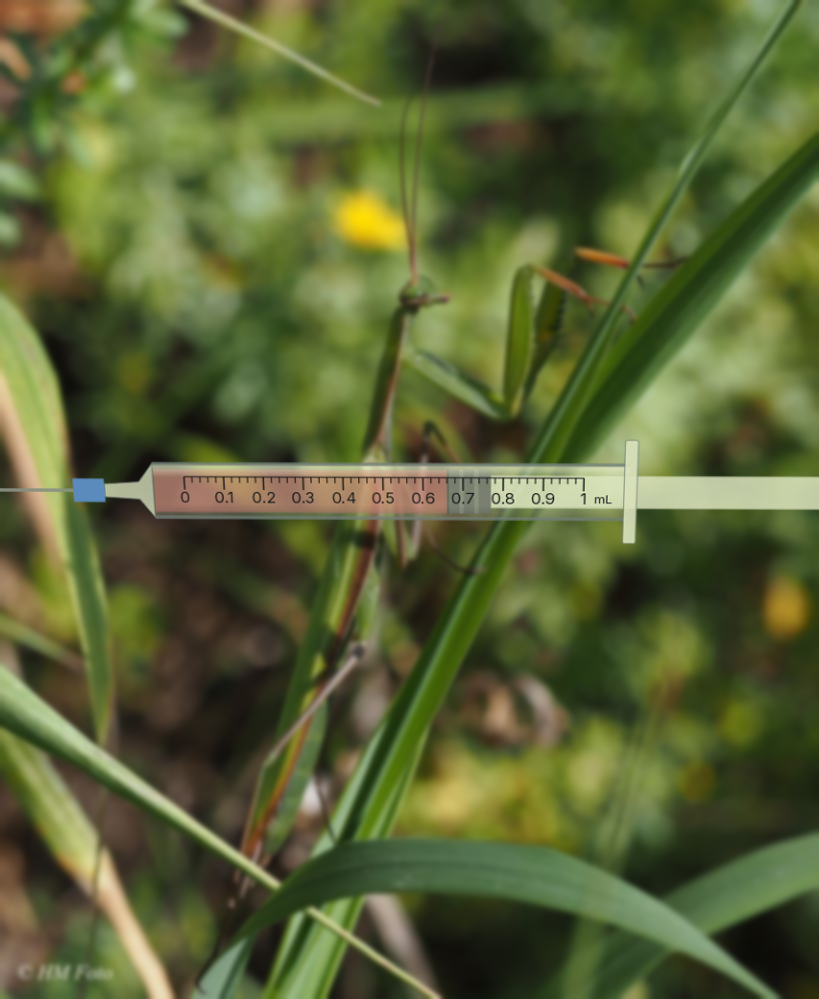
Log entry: 0.66 mL
